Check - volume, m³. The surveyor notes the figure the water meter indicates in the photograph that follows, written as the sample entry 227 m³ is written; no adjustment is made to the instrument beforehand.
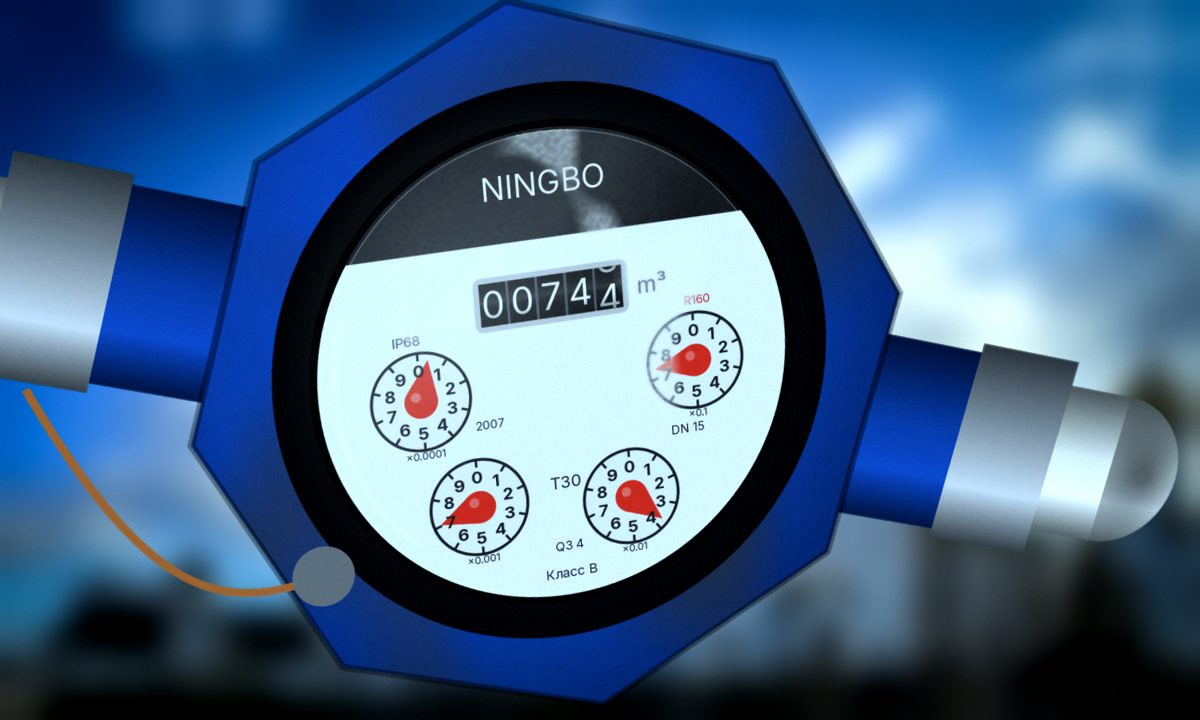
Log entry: 743.7370 m³
